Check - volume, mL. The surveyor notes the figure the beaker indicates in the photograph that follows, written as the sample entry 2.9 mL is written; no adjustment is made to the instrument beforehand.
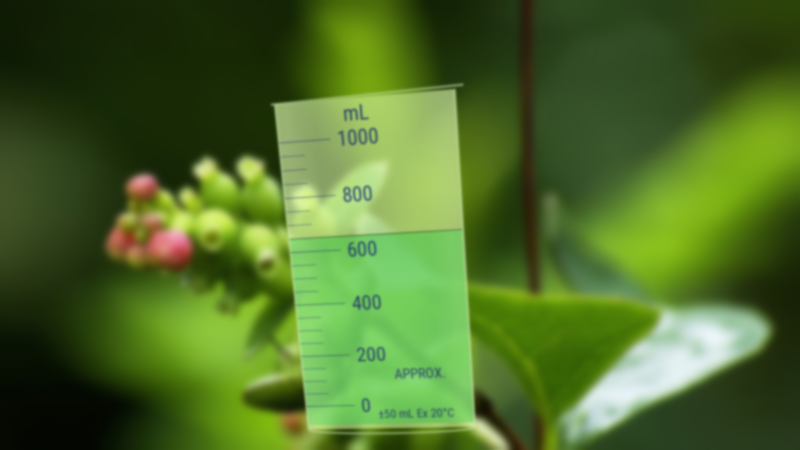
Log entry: 650 mL
